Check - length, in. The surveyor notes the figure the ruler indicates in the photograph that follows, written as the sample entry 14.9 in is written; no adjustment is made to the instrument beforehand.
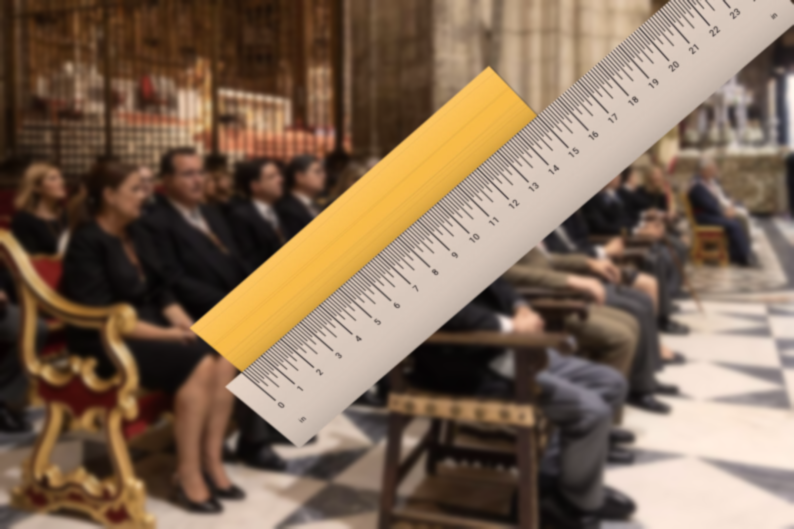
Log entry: 15 in
